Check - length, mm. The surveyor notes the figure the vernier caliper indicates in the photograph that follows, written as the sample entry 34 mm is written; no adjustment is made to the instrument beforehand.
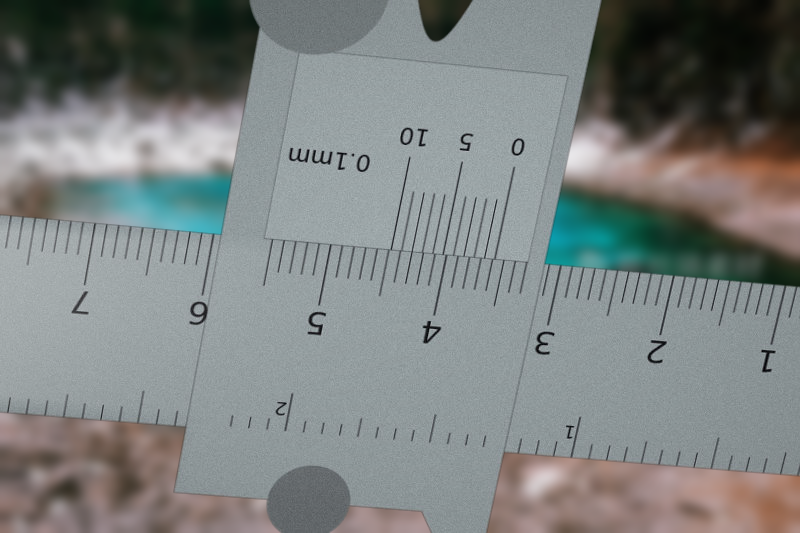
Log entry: 35.8 mm
